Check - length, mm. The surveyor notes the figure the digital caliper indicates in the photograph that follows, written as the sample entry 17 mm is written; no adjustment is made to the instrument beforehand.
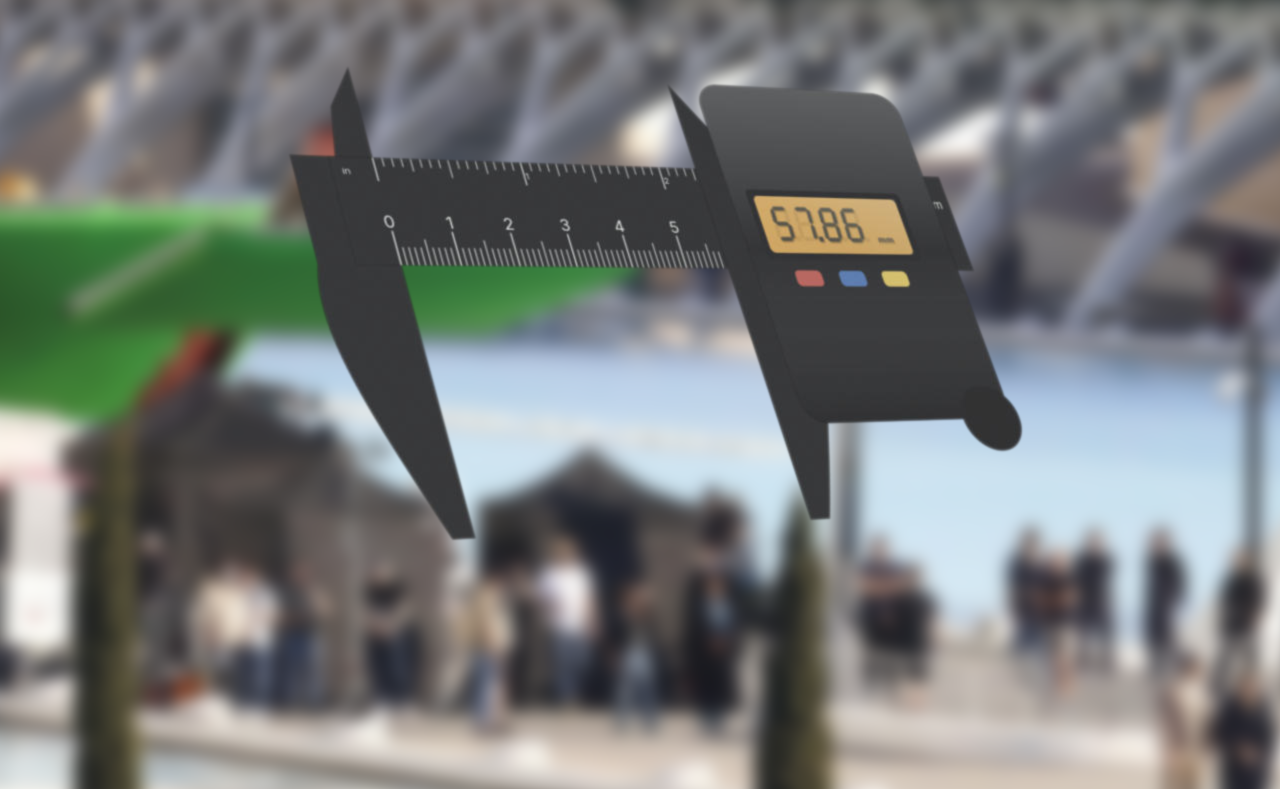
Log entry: 57.86 mm
